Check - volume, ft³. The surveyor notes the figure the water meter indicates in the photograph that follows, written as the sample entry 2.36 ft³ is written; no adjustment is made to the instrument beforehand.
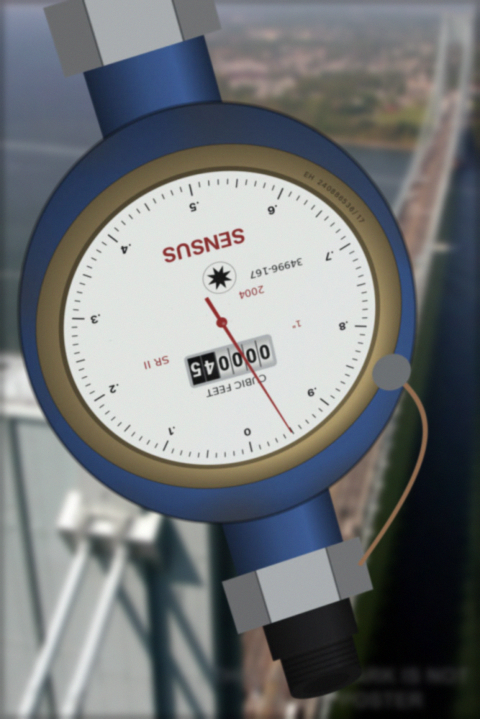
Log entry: 44.95 ft³
